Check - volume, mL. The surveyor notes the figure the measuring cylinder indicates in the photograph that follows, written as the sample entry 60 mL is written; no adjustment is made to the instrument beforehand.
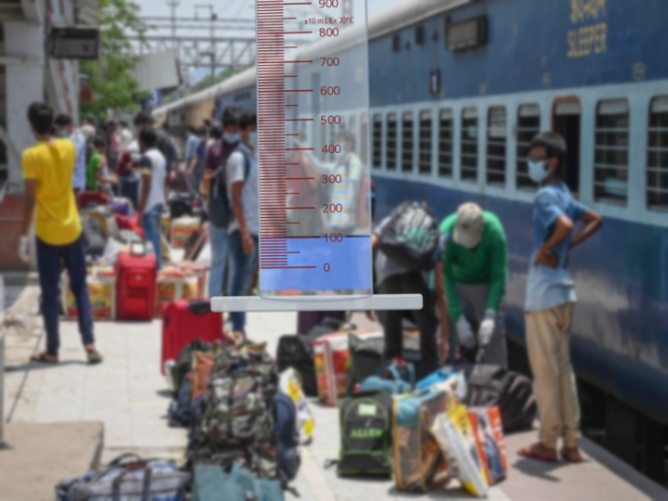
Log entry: 100 mL
